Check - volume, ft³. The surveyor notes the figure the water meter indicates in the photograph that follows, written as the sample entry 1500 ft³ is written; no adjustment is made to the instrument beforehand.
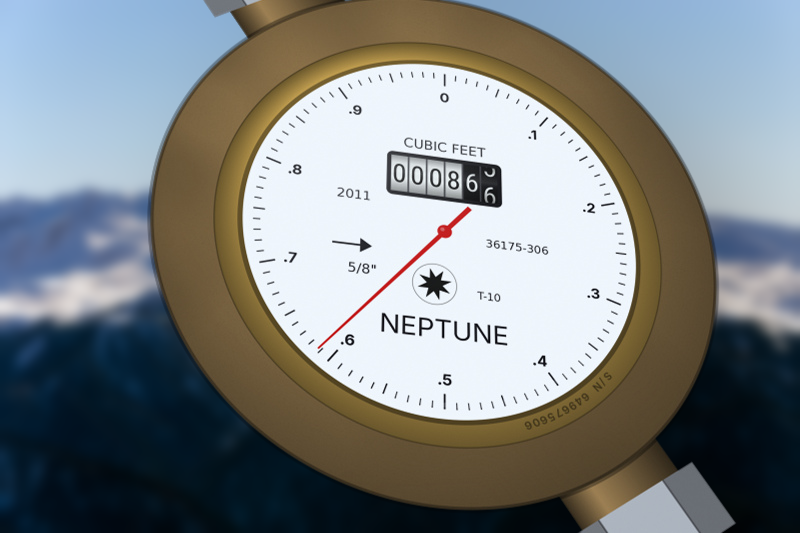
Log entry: 865.61 ft³
